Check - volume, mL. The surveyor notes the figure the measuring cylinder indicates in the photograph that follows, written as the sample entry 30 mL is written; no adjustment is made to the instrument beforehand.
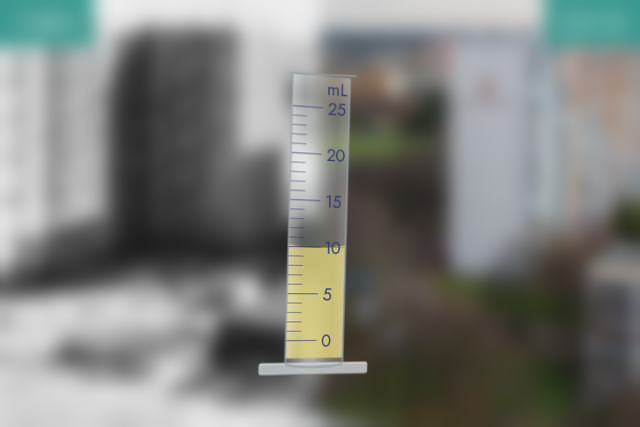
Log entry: 10 mL
